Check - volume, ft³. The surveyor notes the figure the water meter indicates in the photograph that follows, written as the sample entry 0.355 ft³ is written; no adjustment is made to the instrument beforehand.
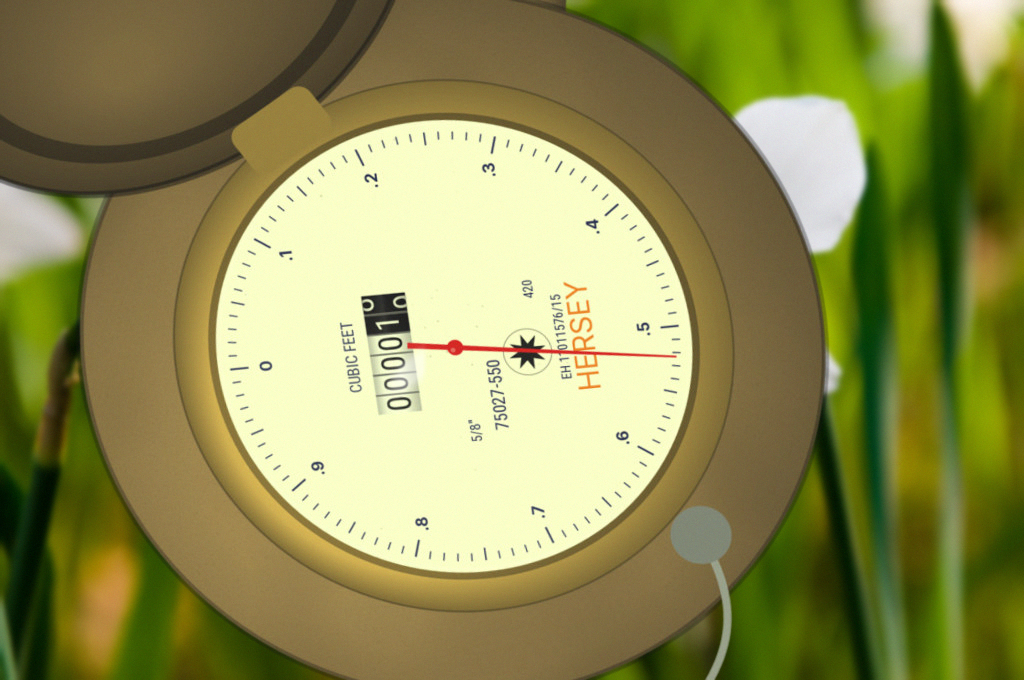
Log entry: 18.52 ft³
